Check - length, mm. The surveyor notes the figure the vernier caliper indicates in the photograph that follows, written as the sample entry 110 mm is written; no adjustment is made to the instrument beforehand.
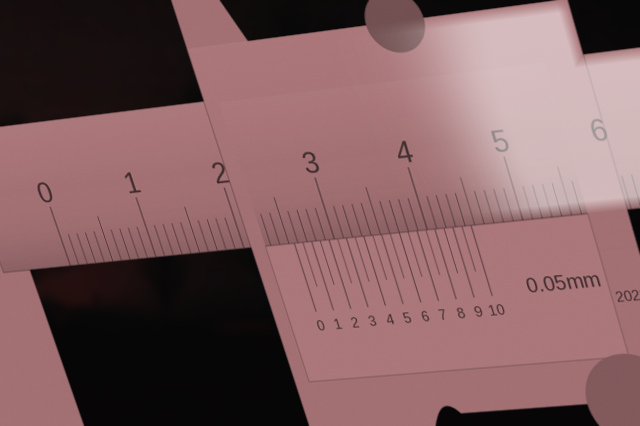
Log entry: 25.6 mm
